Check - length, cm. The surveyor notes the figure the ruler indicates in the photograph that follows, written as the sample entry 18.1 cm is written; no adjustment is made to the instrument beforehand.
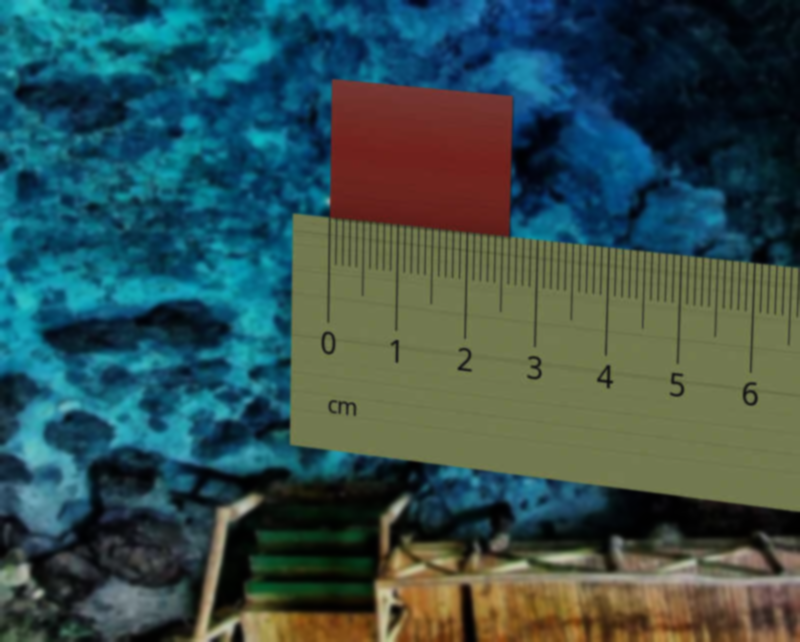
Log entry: 2.6 cm
